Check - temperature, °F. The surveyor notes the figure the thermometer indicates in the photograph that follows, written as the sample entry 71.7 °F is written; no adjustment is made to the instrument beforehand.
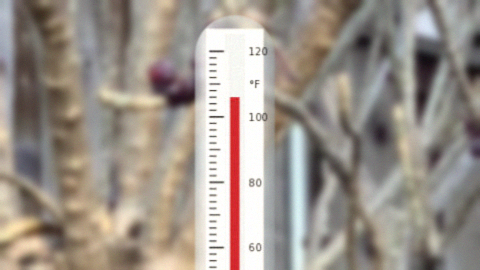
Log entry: 106 °F
